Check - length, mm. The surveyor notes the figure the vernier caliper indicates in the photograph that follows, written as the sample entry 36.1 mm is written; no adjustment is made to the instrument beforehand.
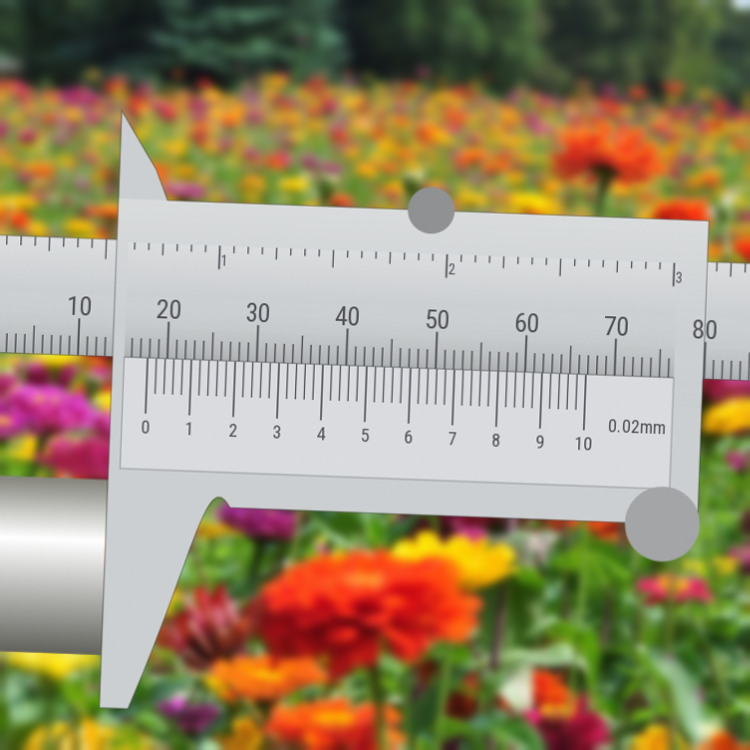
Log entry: 17.8 mm
